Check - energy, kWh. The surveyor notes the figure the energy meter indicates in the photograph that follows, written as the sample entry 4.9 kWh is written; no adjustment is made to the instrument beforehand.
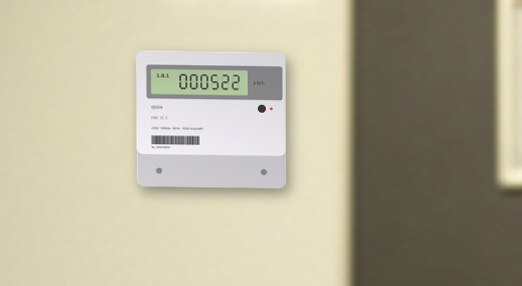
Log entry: 522 kWh
